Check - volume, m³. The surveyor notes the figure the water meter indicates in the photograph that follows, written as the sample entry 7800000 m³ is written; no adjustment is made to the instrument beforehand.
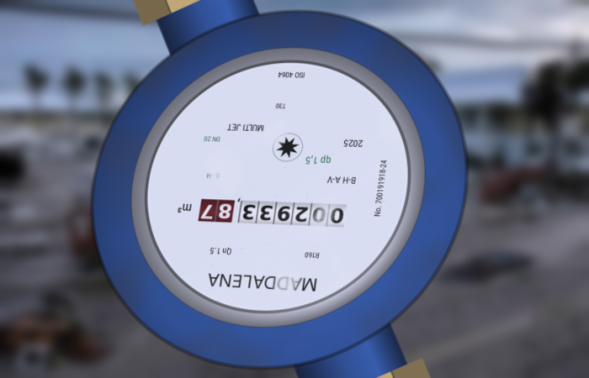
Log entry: 2933.87 m³
